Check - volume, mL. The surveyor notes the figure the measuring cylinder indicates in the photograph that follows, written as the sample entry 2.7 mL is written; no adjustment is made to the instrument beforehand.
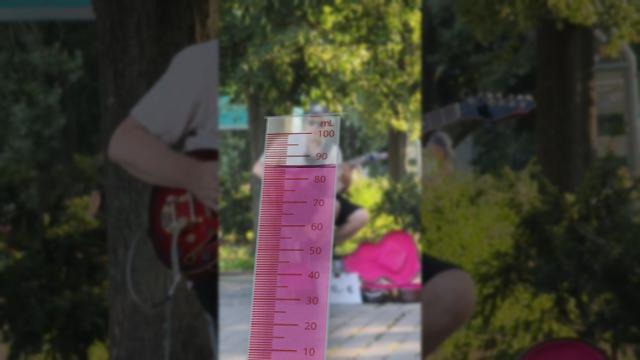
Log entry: 85 mL
